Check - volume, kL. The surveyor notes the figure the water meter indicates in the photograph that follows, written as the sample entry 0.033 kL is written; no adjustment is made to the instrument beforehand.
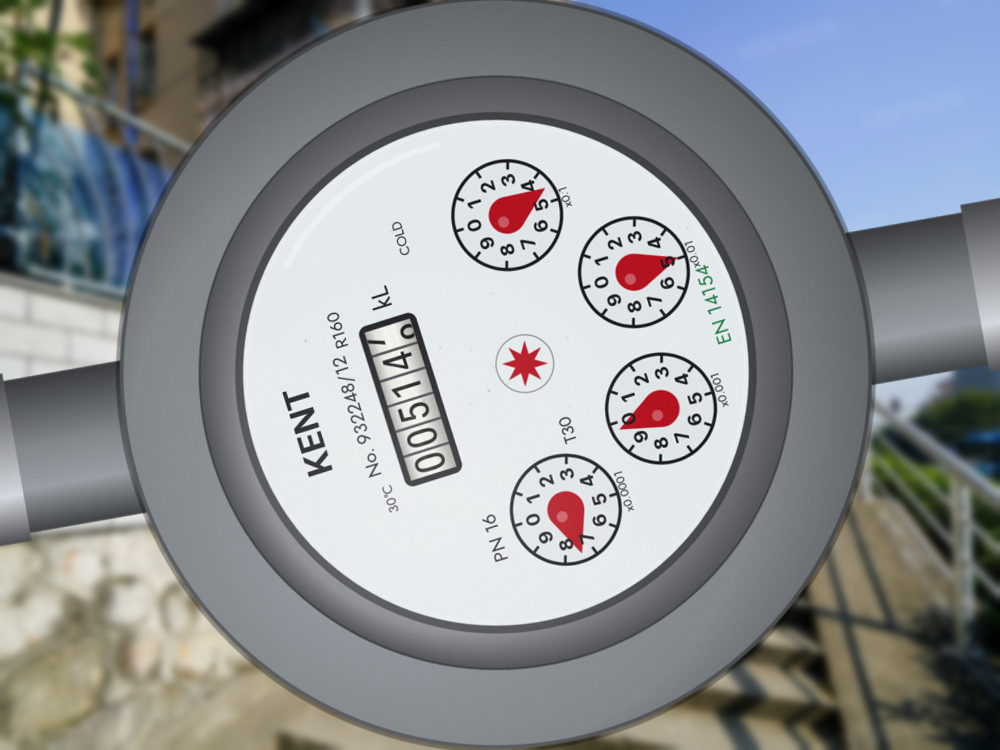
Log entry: 5147.4497 kL
